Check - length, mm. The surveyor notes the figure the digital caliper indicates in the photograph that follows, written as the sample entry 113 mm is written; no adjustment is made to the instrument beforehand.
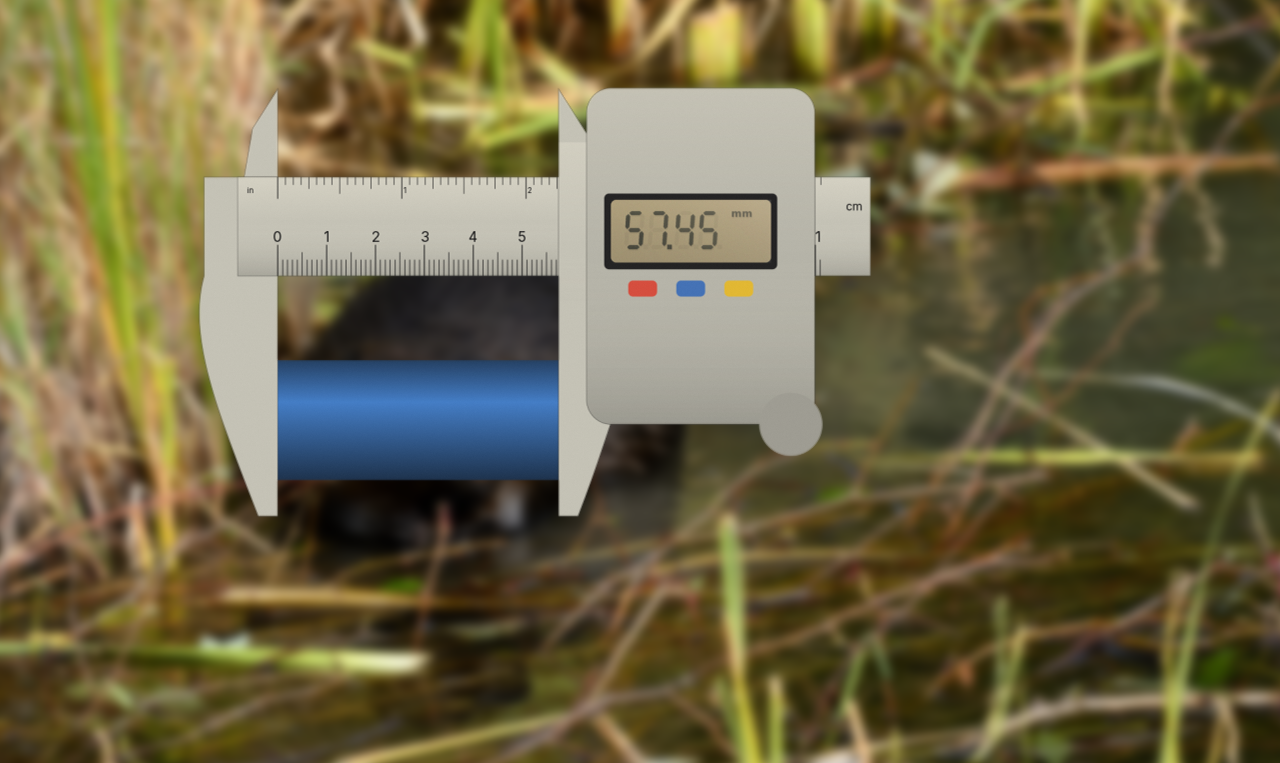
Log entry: 57.45 mm
